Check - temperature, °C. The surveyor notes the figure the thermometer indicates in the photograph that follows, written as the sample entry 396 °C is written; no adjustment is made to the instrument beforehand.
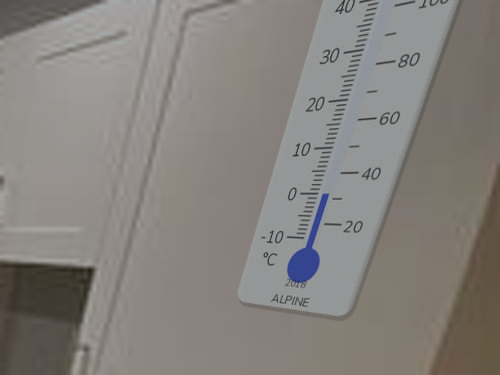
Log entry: 0 °C
